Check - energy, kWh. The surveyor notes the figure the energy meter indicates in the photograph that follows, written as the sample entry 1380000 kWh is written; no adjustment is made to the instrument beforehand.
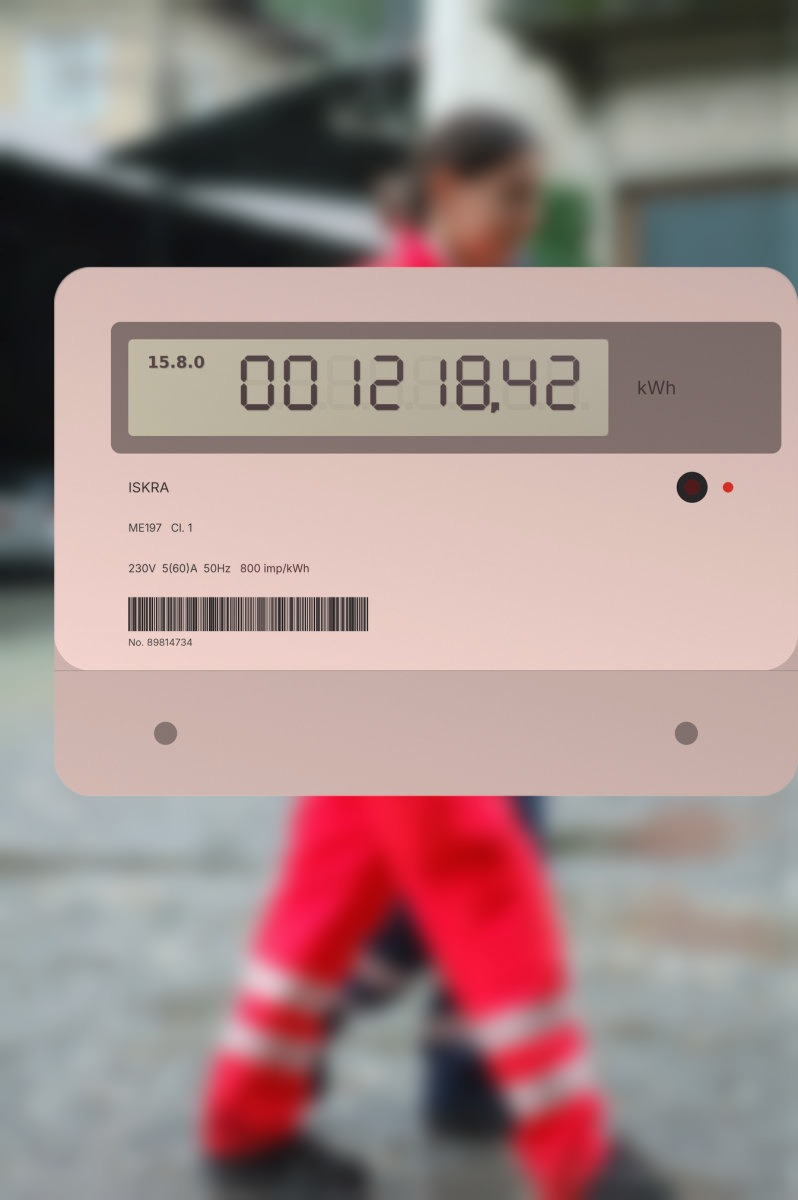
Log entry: 1218.42 kWh
